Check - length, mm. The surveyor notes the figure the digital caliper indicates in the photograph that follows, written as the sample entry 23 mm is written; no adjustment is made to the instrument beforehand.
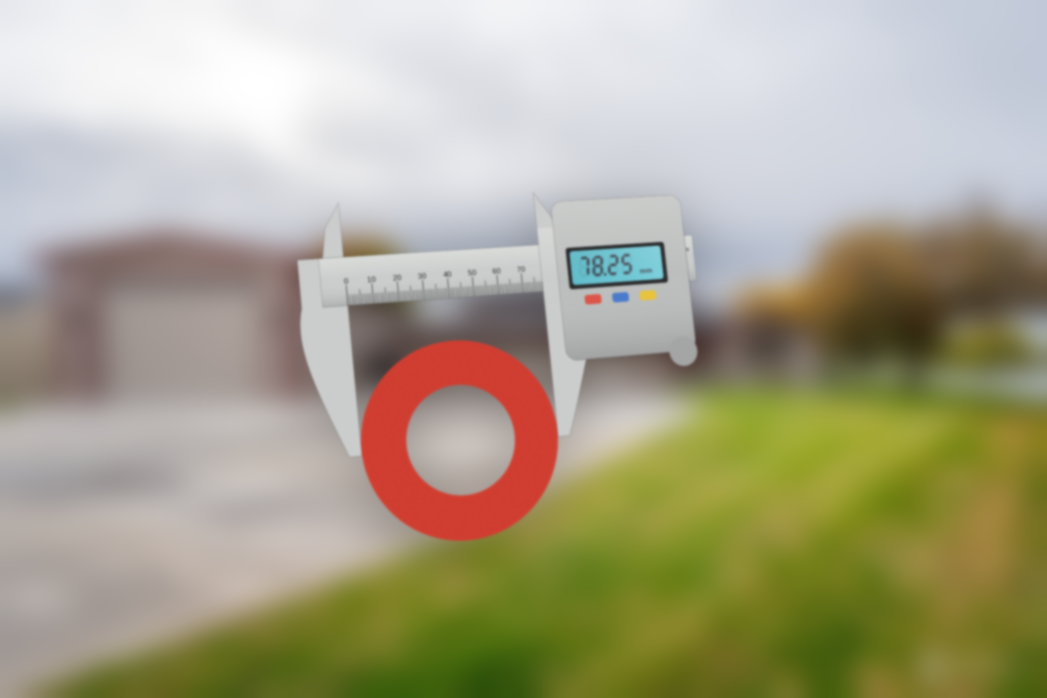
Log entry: 78.25 mm
